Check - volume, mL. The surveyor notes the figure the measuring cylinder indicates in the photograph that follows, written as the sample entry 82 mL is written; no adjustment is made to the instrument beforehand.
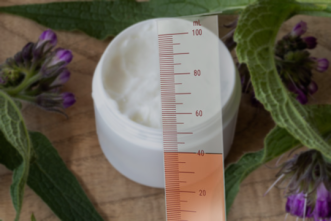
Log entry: 40 mL
